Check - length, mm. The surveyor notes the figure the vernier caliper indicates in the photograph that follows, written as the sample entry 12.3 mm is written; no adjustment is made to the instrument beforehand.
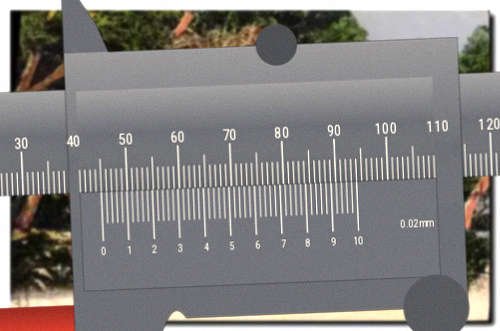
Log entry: 45.0 mm
